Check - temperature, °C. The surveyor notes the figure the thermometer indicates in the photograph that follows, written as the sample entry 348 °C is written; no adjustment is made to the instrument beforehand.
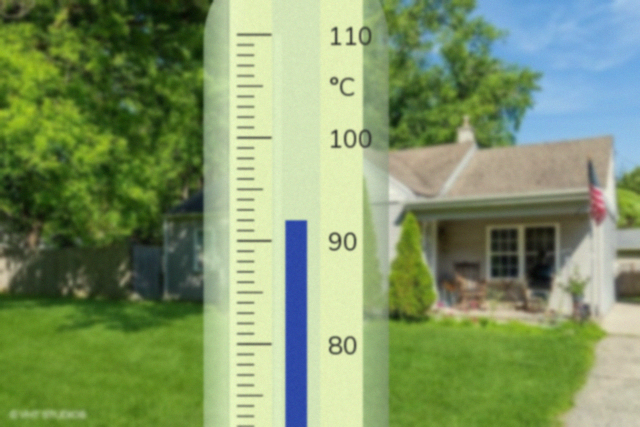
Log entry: 92 °C
